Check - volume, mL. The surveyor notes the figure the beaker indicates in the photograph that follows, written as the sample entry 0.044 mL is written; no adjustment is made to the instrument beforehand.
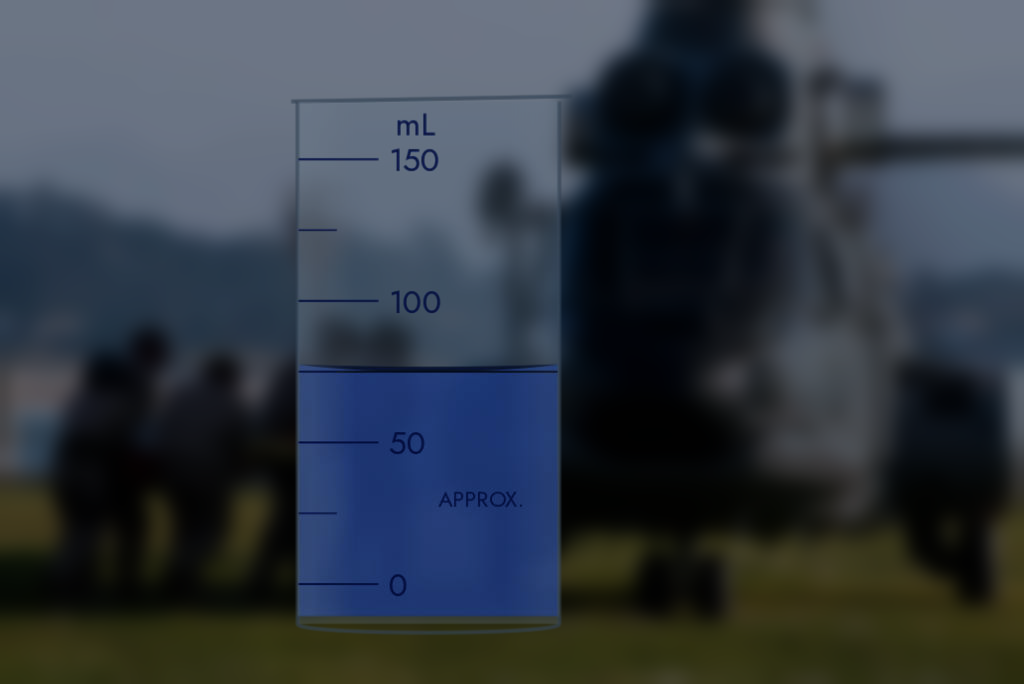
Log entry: 75 mL
